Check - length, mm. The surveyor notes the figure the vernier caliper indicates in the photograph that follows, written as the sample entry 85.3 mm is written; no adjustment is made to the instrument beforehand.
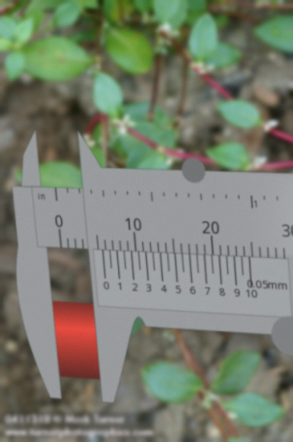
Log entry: 5.6 mm
